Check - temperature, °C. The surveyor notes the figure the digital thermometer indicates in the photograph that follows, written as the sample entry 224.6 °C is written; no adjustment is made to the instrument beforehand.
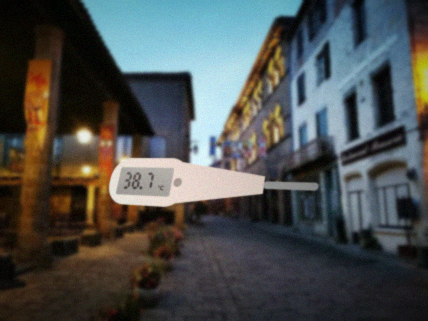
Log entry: 38.7 °C
